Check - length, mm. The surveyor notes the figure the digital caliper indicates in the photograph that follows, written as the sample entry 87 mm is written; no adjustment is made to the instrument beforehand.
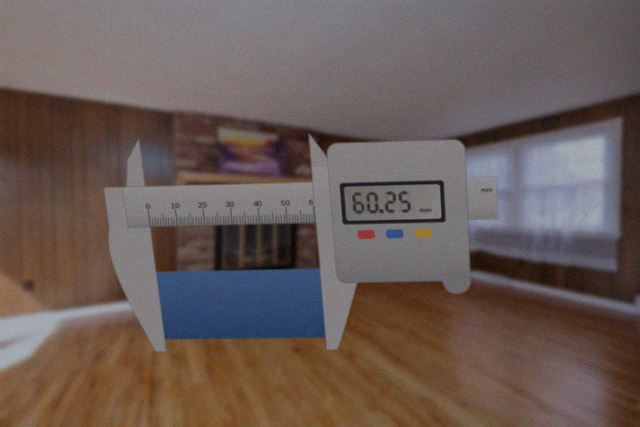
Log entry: 60.25 mm
